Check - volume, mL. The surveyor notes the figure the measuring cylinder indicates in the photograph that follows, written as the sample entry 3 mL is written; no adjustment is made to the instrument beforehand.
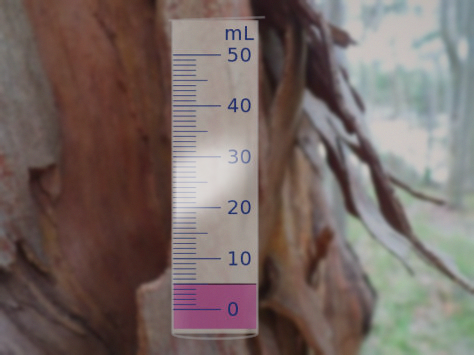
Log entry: 5 mL
